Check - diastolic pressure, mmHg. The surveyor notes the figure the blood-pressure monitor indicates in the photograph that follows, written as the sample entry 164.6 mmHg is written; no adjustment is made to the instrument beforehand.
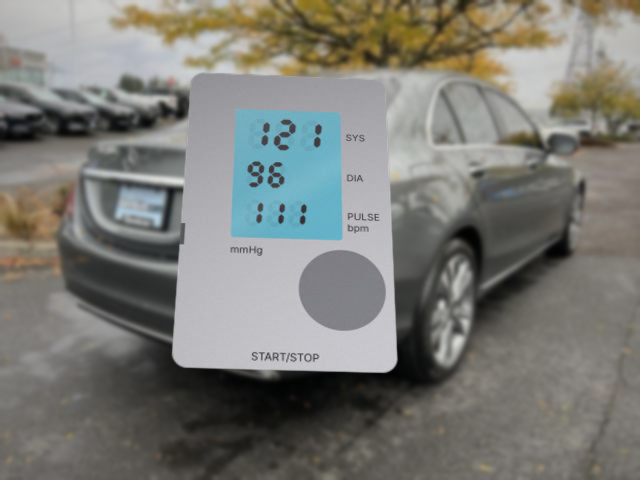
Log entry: 96 mmHg
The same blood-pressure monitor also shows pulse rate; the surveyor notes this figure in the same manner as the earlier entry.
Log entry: 111 bpm
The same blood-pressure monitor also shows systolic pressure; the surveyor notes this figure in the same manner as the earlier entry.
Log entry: 121 mmHg
